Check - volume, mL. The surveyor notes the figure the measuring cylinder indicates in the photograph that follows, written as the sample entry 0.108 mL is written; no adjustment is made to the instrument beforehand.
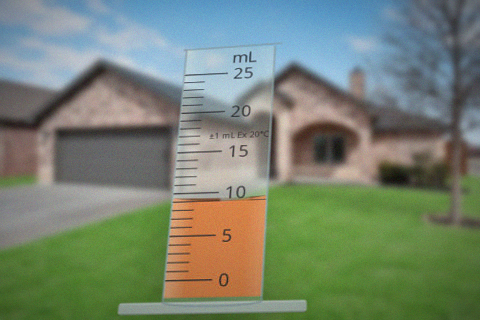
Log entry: 9 mL
